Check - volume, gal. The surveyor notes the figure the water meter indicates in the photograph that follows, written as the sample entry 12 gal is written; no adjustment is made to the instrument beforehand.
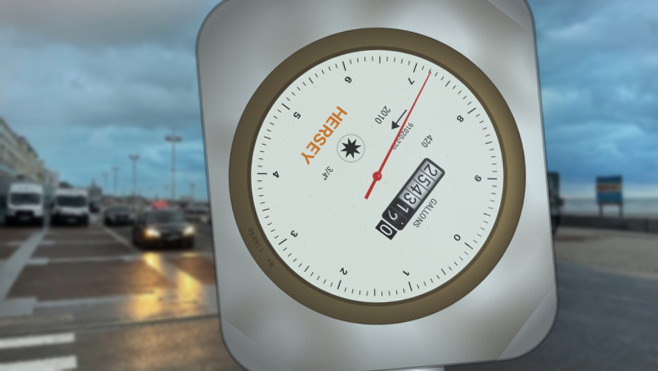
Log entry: 2543117.2 gal
